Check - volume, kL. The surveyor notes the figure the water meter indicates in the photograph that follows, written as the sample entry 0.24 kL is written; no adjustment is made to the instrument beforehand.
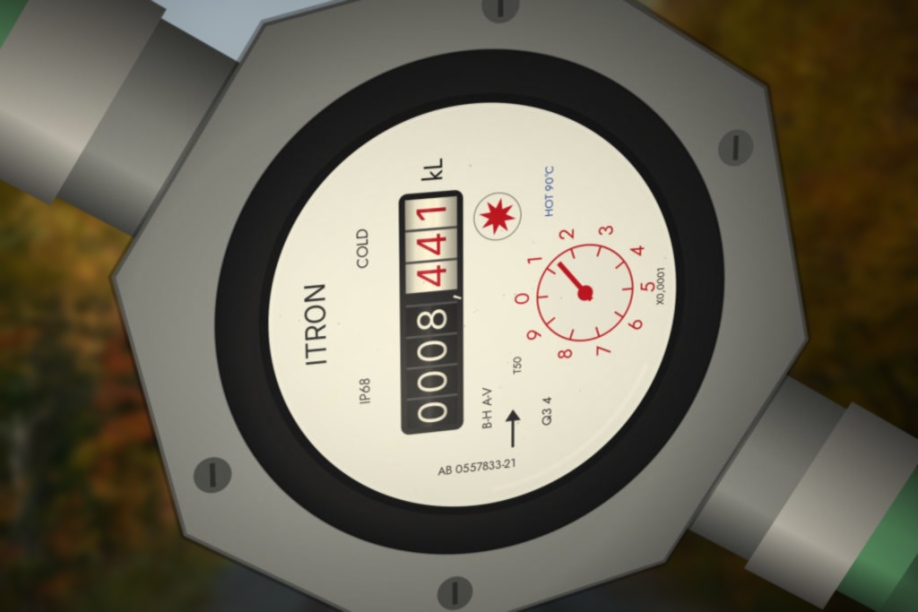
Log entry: 8.4411 kL
